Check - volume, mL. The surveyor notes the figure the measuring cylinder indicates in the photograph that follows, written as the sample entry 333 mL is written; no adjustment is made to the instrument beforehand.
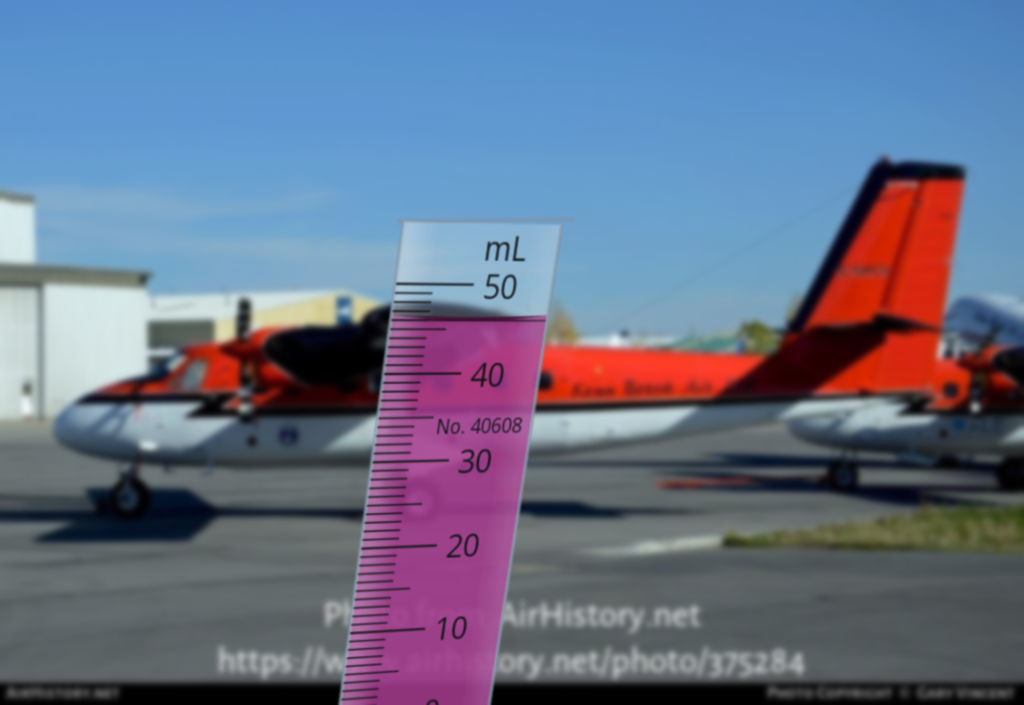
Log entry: 46 mL
